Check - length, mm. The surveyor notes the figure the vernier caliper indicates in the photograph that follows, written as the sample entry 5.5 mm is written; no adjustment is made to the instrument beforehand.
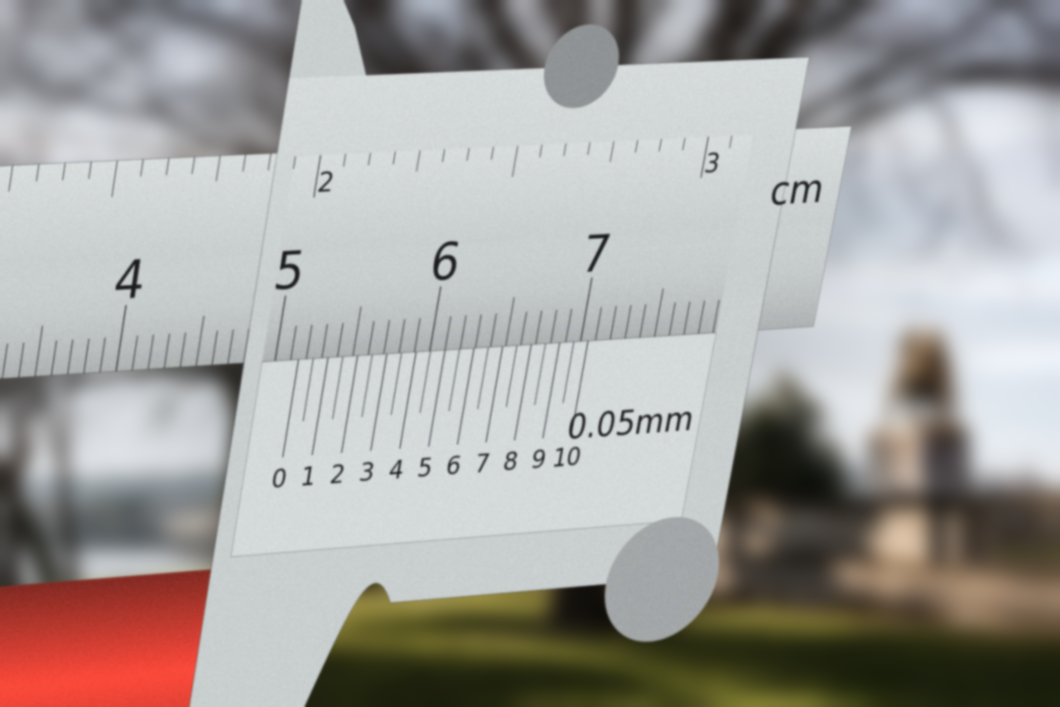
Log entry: 51.5 mm
